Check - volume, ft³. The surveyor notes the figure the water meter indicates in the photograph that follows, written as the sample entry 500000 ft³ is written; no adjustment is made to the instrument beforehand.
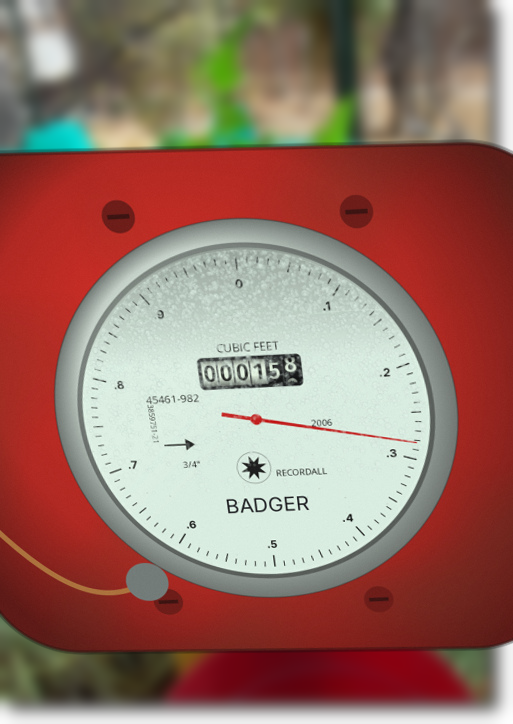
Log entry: 158.28 ft³
